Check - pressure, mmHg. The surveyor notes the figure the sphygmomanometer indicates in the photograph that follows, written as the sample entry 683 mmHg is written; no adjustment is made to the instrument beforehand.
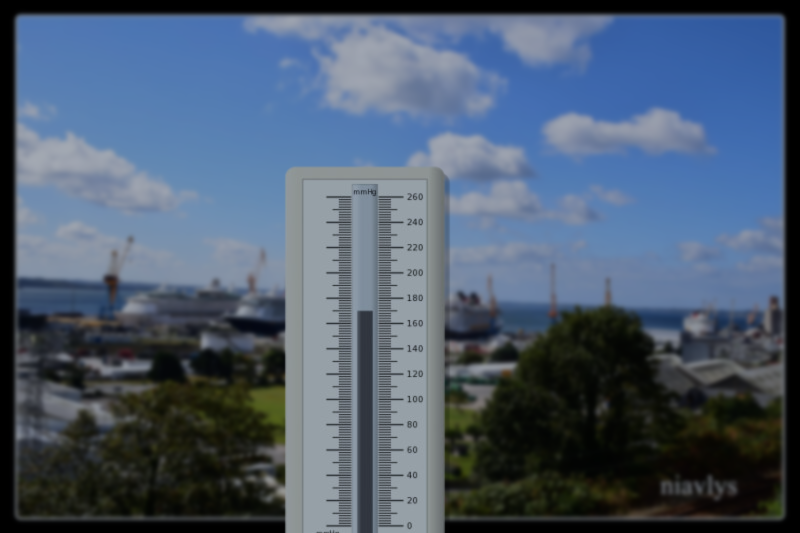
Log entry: 170 mmHg
